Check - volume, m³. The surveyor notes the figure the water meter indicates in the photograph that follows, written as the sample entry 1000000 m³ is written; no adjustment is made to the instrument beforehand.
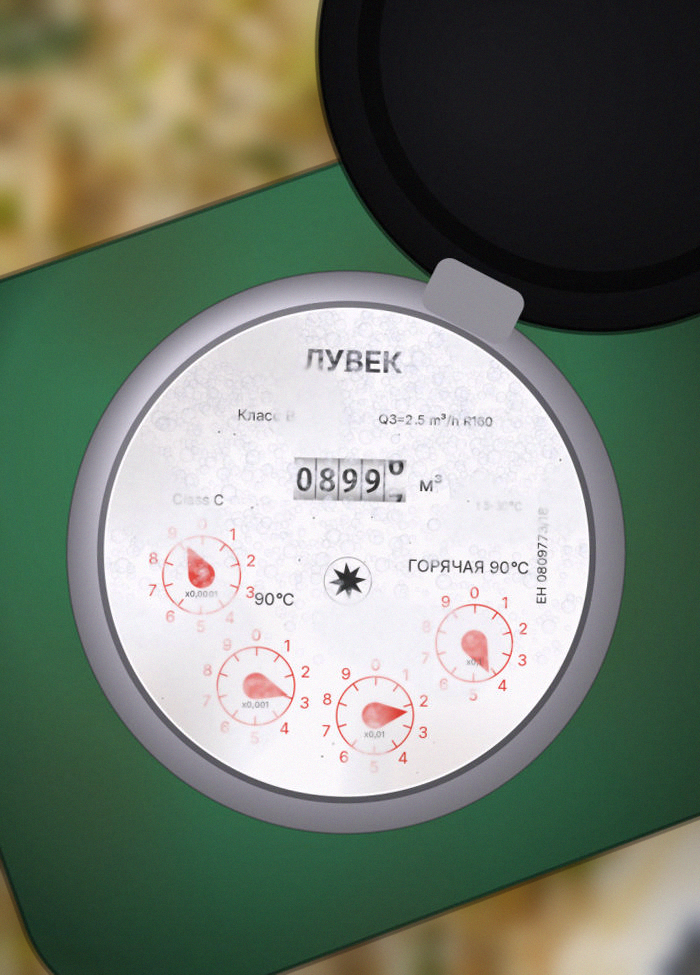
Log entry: 8996.4229 m³
